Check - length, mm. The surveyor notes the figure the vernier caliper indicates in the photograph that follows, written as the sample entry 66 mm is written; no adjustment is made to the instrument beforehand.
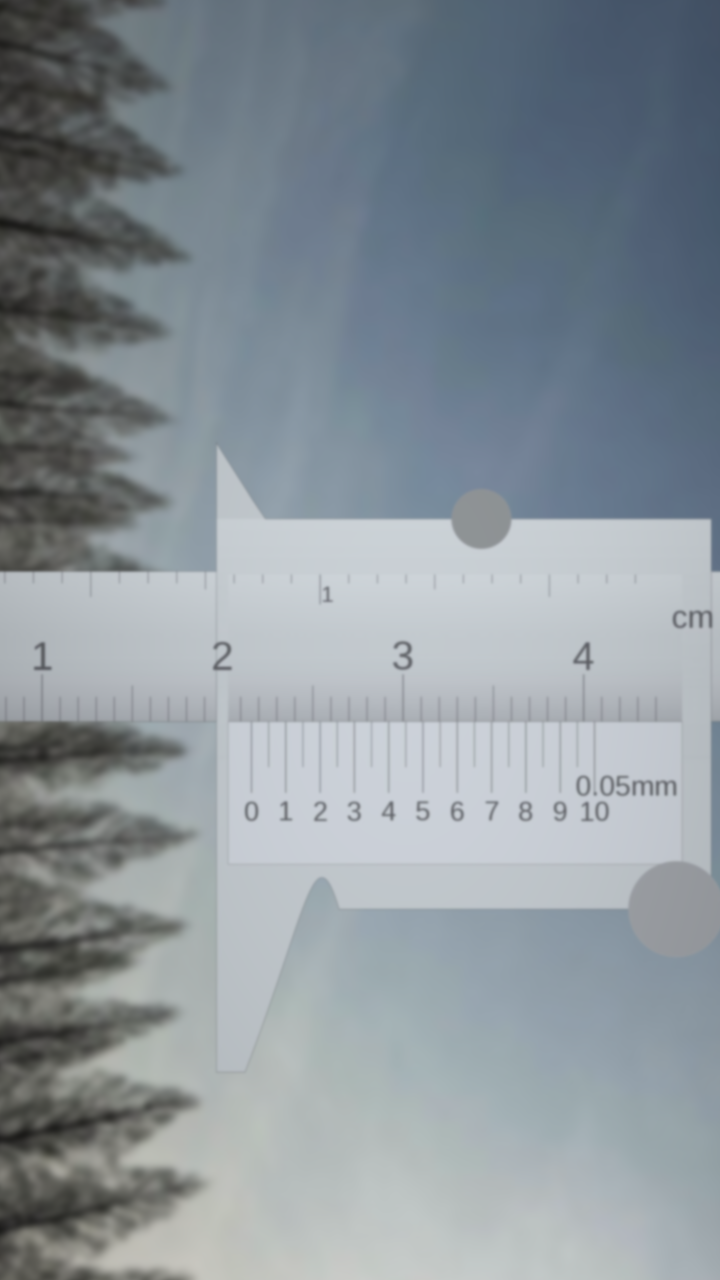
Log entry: 21.6 mm
